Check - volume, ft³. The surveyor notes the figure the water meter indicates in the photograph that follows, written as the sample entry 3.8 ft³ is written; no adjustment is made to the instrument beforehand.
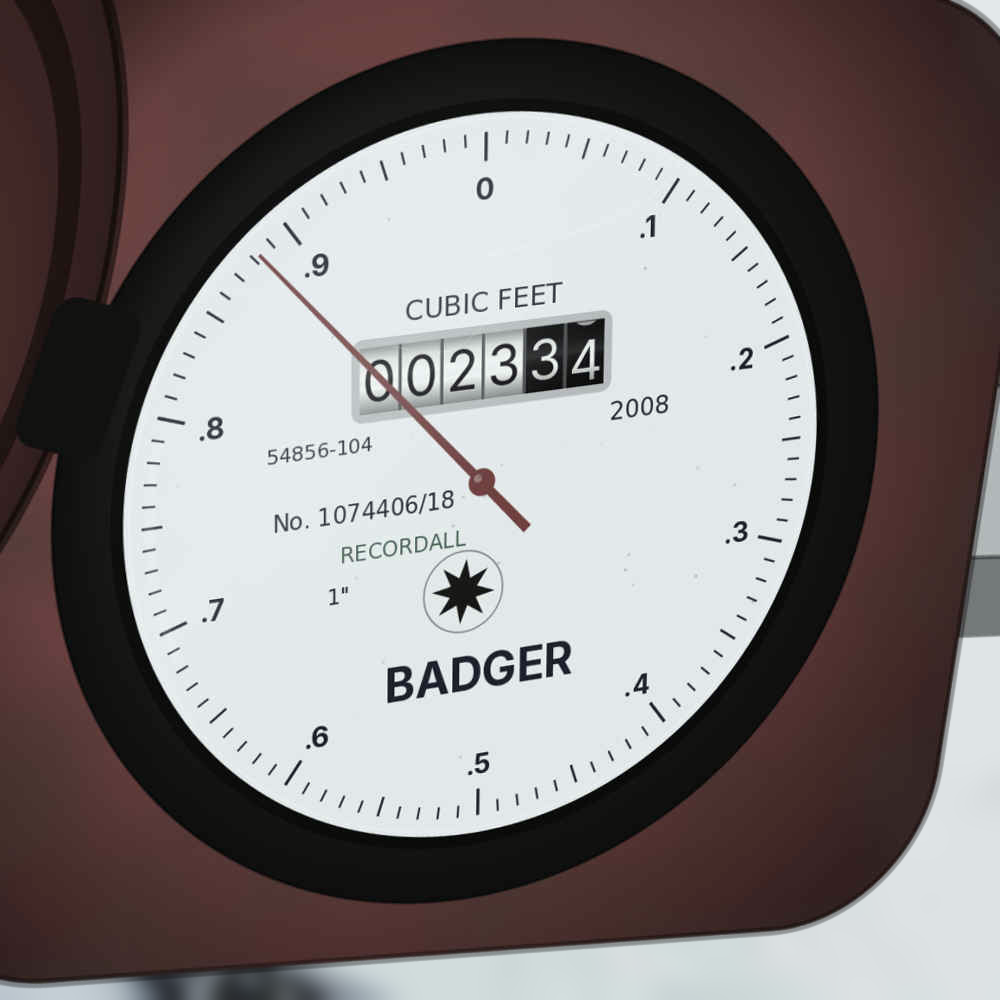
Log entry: 2333.88 ft³
